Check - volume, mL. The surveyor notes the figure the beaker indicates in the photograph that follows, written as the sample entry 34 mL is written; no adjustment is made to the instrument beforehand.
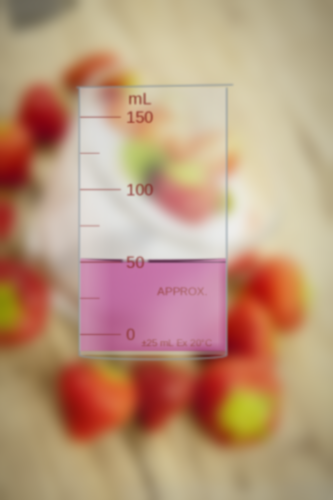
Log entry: 50 mL
